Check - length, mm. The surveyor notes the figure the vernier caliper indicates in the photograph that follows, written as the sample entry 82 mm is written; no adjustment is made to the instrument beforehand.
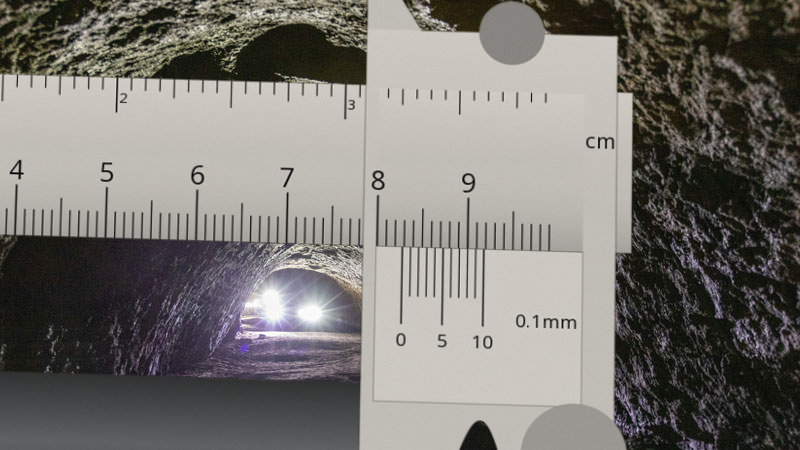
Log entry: 82.8 mm
